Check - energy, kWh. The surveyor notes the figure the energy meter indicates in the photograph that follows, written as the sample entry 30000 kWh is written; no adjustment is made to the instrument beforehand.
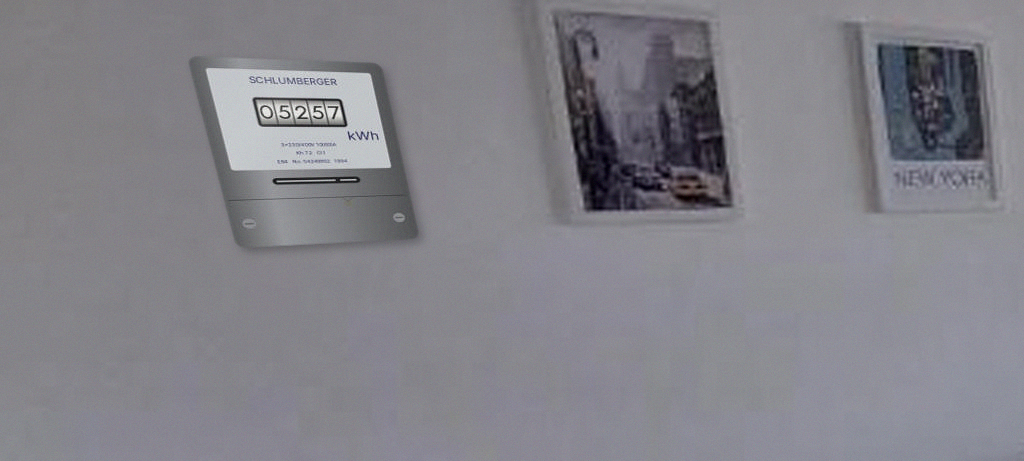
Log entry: 5257 kWh
